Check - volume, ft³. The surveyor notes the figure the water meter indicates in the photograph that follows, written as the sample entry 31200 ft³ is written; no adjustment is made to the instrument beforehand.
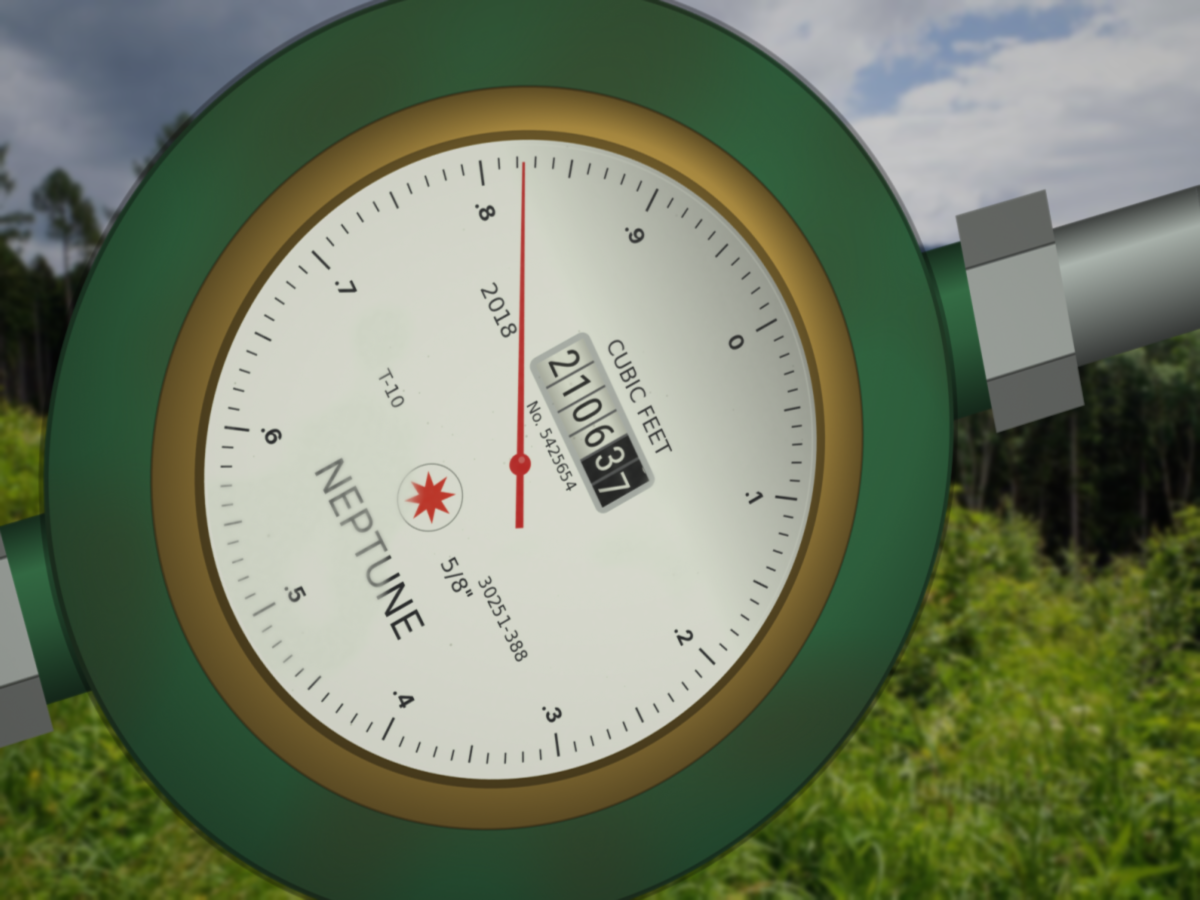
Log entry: 210636.82 ft³
